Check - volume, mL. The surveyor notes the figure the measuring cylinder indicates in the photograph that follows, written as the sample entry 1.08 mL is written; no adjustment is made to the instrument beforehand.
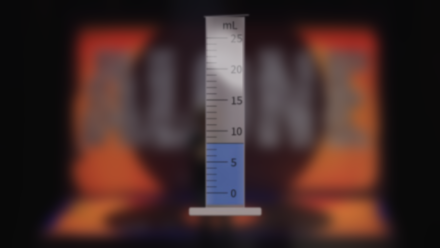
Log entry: 8 mL
